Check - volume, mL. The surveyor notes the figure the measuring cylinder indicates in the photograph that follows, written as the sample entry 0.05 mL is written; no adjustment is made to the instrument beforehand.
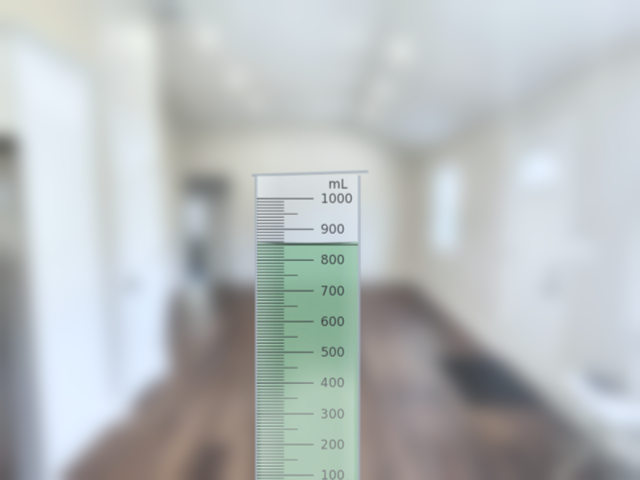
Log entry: 850 mL
